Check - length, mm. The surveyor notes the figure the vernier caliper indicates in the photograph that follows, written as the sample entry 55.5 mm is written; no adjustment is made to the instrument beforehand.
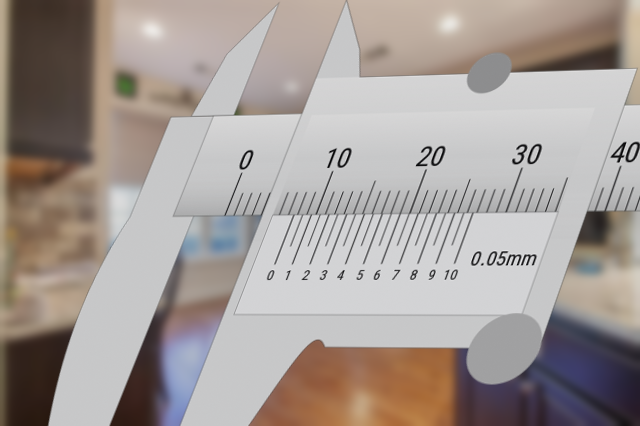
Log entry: 7.6 mm
